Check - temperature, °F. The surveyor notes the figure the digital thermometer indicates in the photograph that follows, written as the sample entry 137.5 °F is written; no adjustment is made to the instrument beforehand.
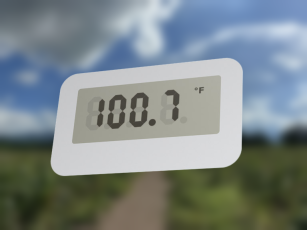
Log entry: 100.7 °F
